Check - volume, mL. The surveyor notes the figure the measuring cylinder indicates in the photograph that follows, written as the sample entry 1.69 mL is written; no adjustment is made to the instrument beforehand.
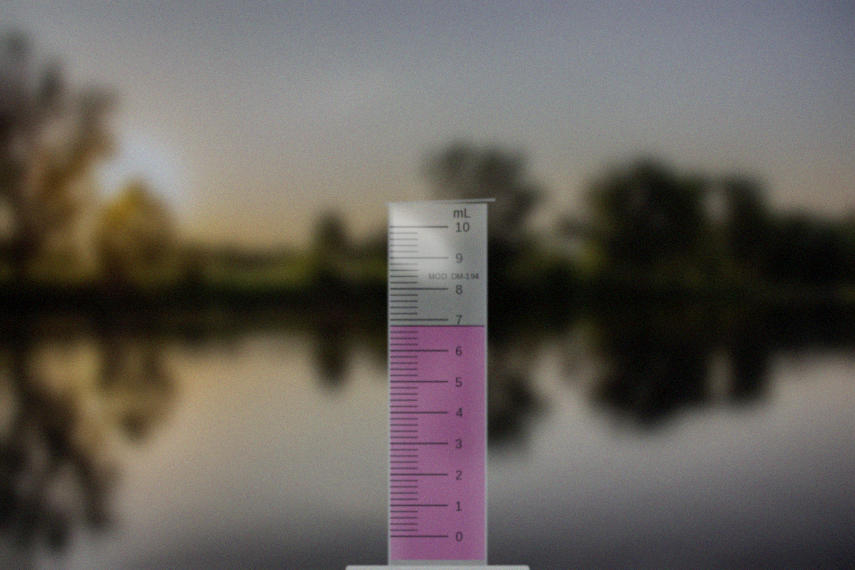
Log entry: 6.8 mL
